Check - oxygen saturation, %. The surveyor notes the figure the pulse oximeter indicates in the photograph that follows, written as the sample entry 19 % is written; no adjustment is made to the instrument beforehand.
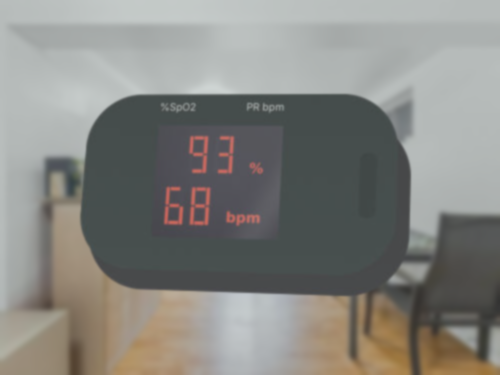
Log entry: 93 %
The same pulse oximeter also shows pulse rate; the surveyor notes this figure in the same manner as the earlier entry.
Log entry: 68 bpm
